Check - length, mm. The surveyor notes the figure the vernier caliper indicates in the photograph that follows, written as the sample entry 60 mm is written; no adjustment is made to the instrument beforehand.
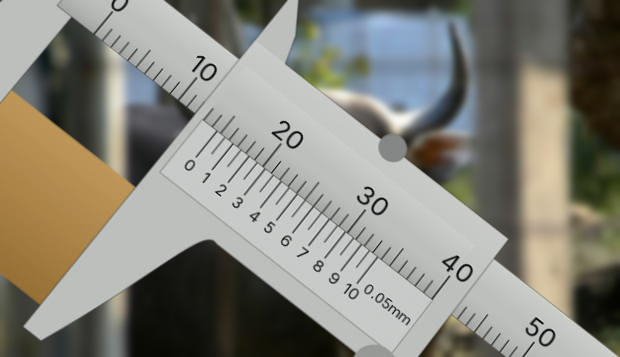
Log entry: 14.6 mm
